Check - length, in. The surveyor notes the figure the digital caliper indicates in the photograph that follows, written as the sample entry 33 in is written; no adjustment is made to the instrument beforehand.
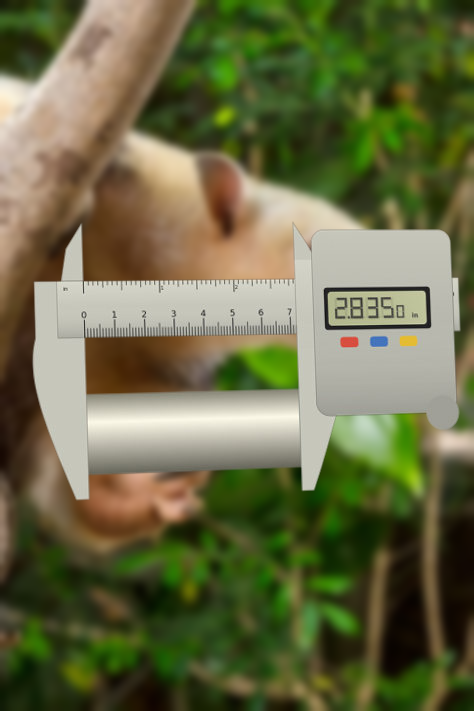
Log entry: 2.8350 in
